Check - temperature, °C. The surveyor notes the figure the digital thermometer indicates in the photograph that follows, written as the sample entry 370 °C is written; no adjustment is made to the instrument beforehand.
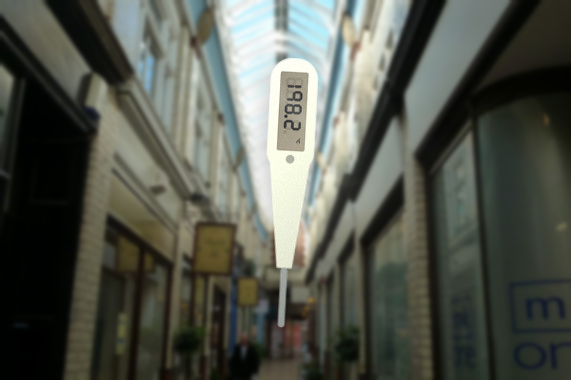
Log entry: 198.2 °C
